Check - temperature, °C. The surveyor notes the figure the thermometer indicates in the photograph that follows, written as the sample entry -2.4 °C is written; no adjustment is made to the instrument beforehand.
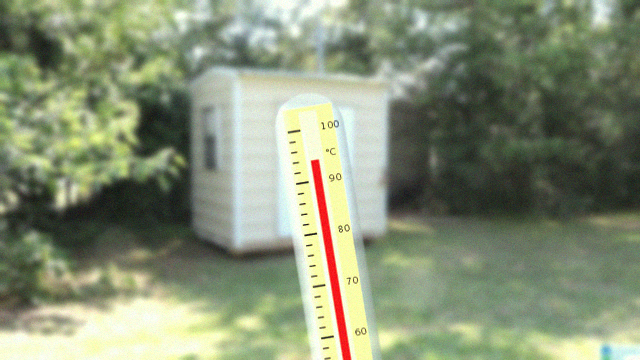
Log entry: 94 °C
